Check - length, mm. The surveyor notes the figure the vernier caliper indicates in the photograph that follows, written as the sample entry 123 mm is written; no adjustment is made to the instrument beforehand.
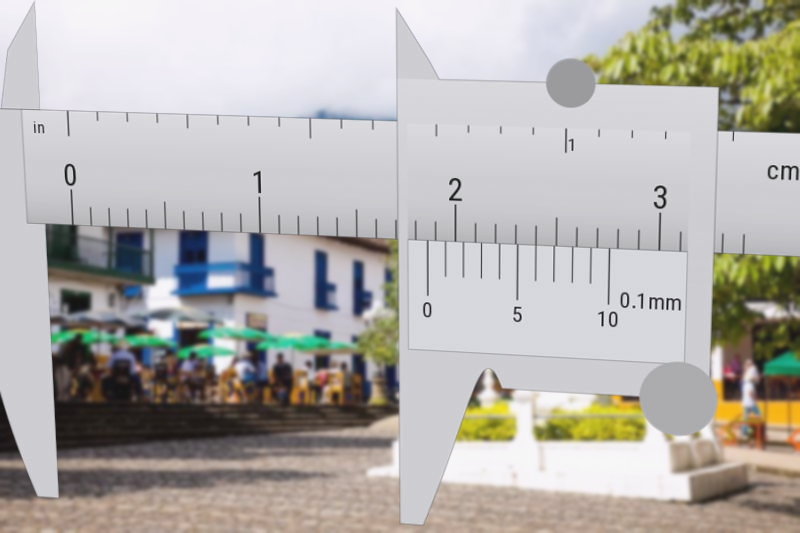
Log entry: 18.6 mm
